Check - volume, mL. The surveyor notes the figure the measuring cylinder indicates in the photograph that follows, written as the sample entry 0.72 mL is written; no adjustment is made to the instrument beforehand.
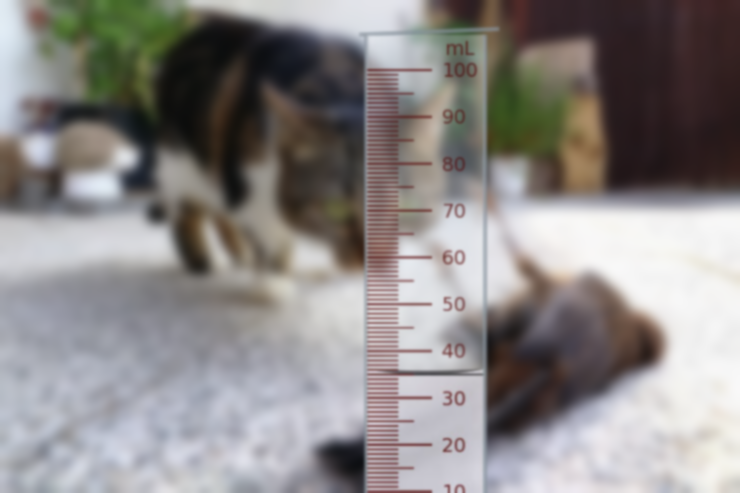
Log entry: 35 mL
